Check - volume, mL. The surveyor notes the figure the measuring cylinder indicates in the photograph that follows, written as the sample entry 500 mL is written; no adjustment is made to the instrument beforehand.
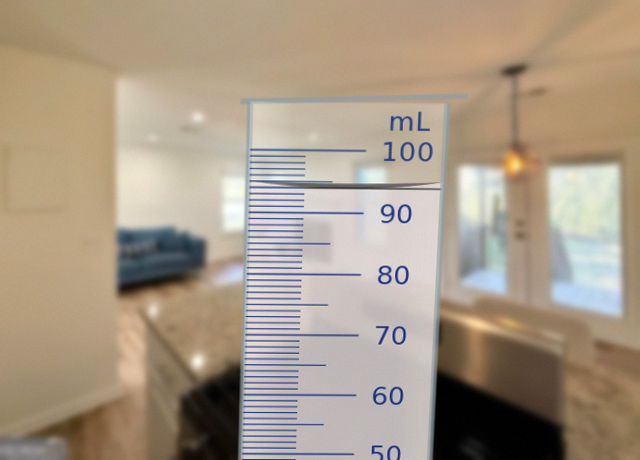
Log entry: 94 mL
